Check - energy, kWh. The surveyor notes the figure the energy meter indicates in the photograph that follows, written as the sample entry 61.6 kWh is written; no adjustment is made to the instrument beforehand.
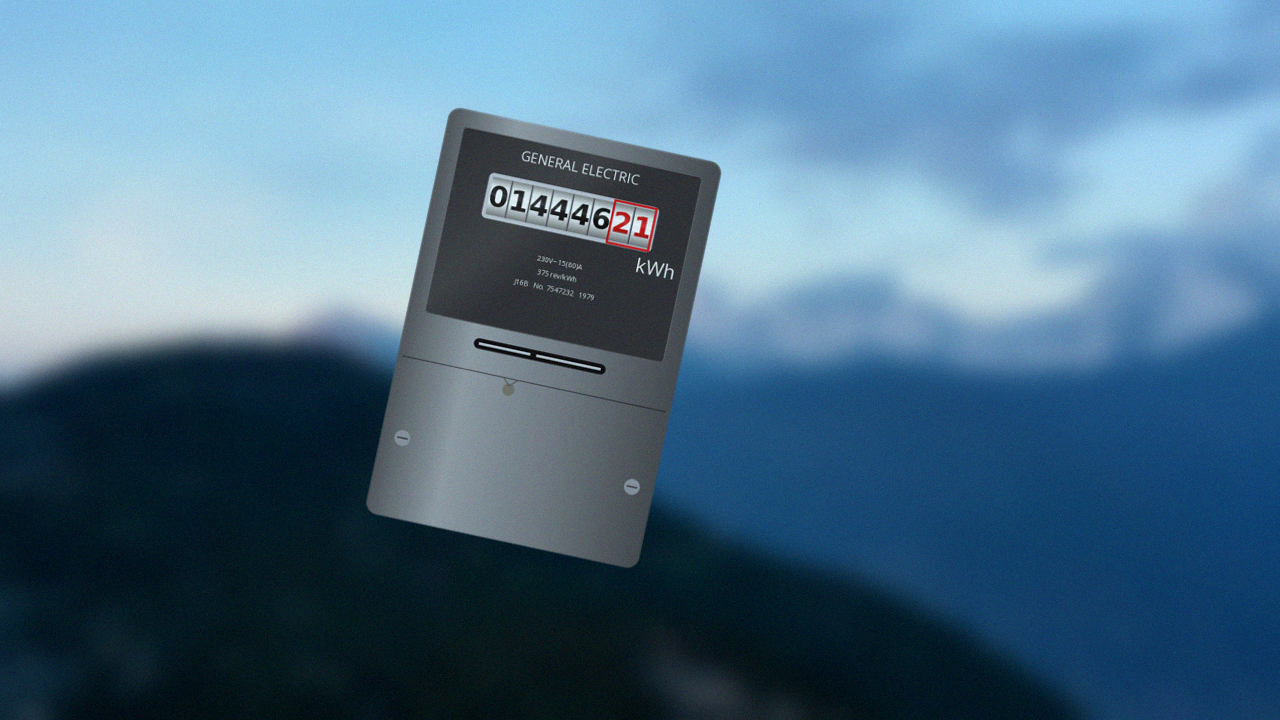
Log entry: 14446.21 kWh
